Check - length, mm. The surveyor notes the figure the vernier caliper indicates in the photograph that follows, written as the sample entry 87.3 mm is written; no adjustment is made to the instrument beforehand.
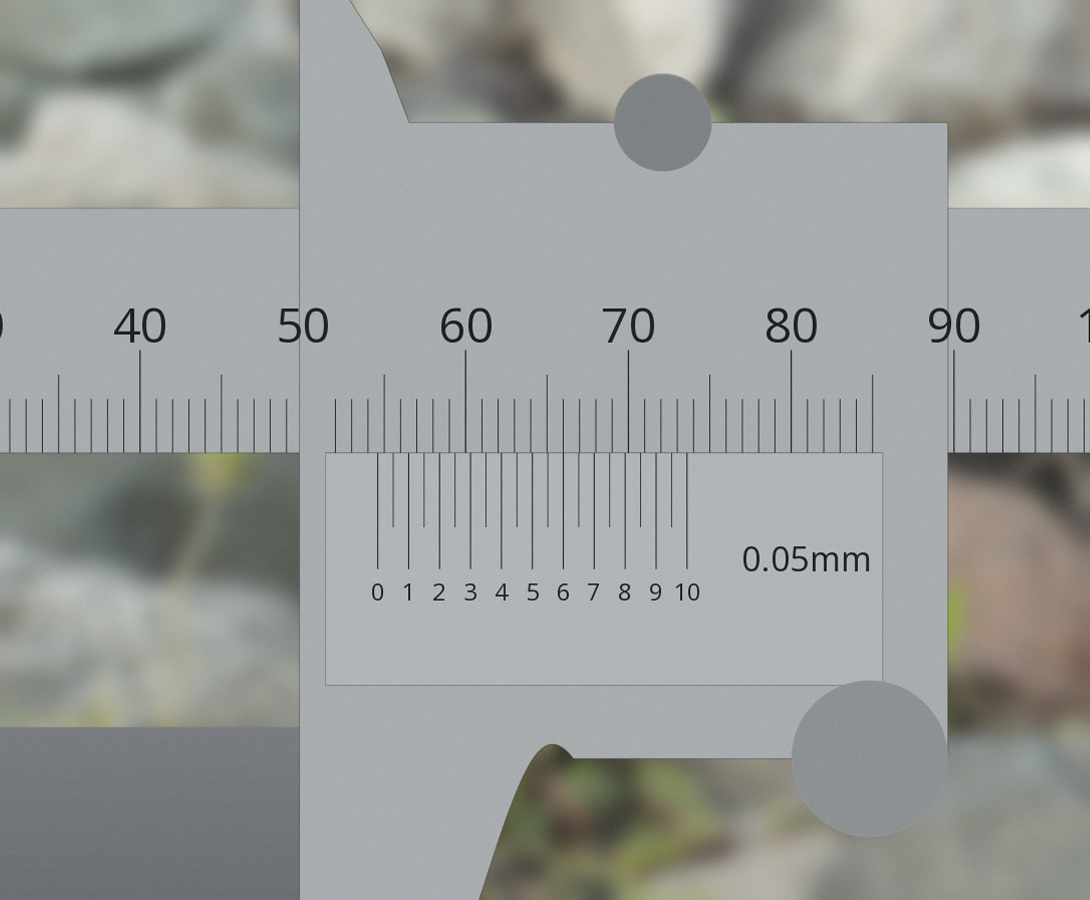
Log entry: 54.6 mm
